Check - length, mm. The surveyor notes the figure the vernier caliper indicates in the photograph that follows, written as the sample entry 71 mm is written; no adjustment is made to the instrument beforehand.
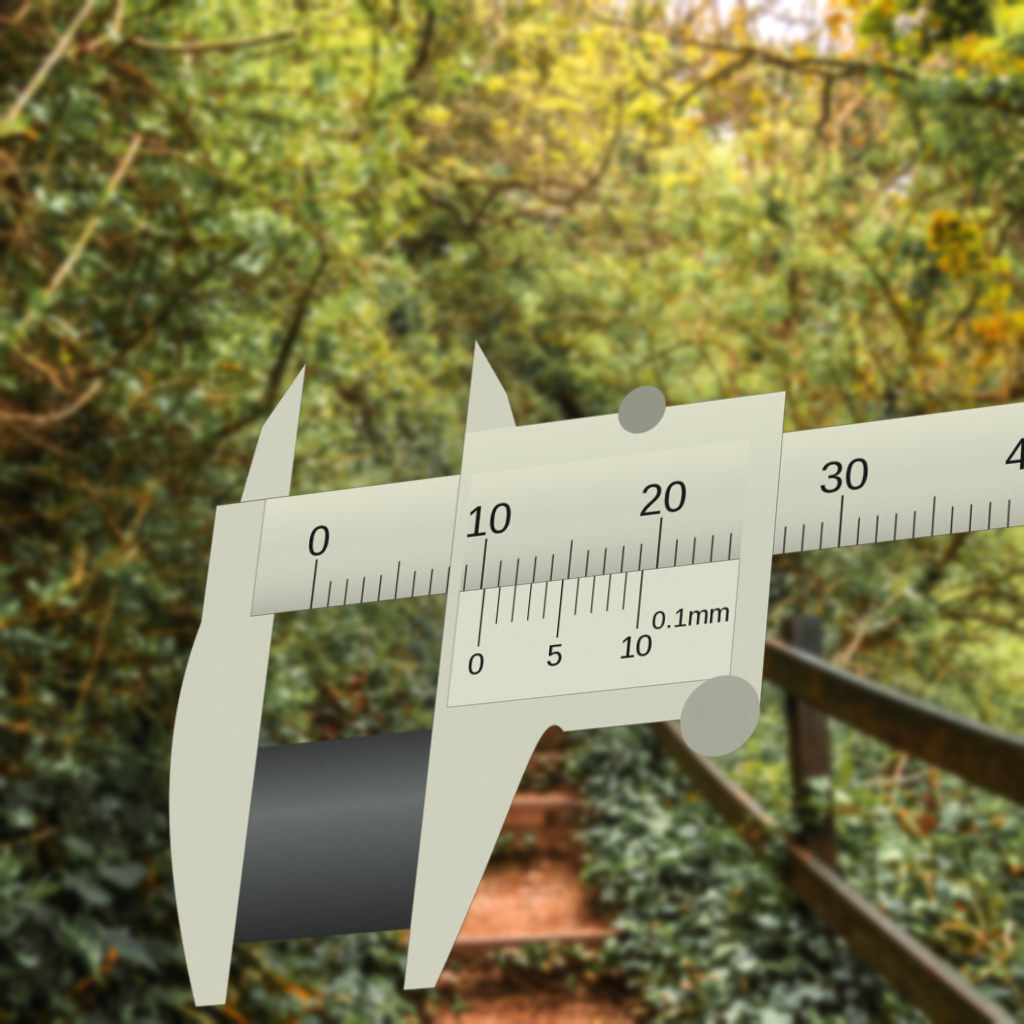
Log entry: 10.2 mm
